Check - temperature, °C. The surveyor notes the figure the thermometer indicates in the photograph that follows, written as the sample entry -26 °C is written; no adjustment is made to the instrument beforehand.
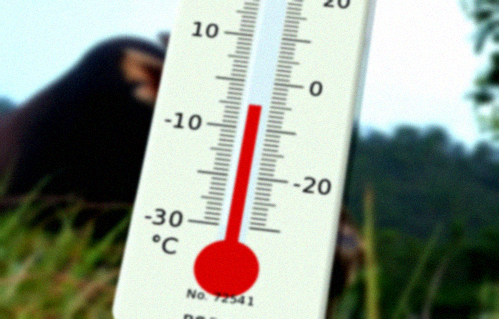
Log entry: -5 °C
